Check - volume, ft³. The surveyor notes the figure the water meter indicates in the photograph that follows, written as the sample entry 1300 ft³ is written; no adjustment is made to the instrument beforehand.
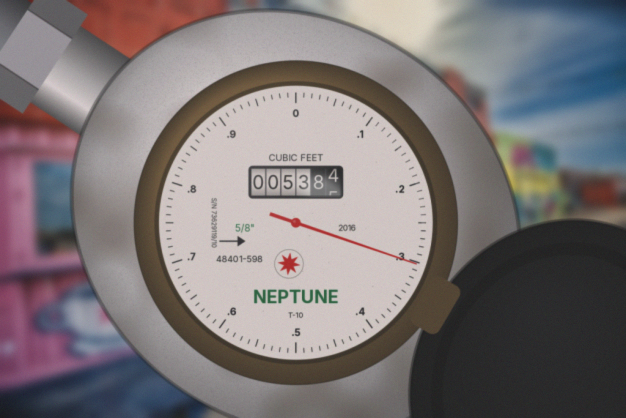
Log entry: 5384.30 ft³
